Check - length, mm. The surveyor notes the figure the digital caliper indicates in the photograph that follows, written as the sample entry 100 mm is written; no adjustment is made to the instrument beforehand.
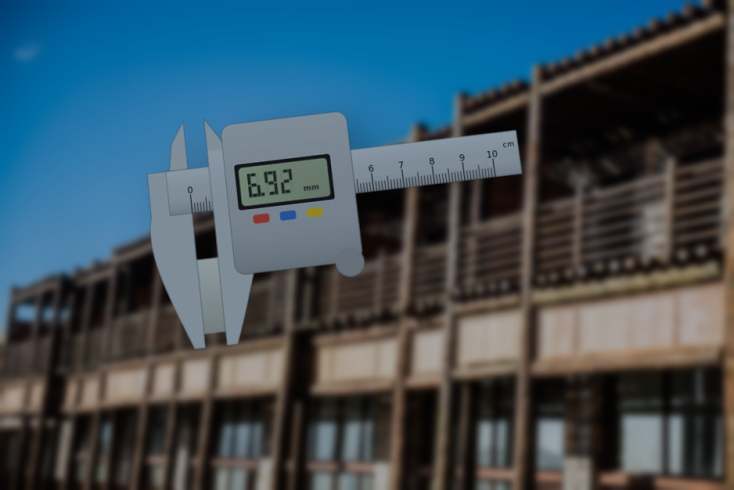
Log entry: 6.92 mm
